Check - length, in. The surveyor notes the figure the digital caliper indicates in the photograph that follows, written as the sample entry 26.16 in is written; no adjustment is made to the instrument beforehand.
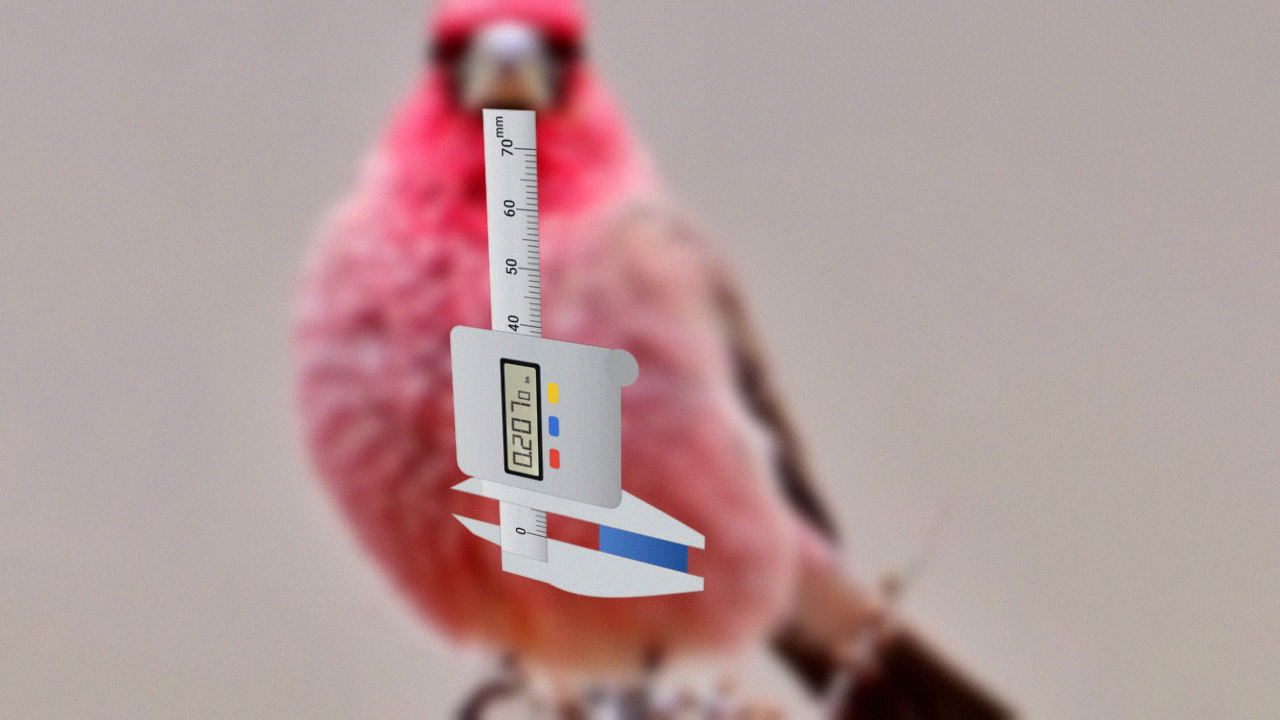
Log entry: 0.2070 in
